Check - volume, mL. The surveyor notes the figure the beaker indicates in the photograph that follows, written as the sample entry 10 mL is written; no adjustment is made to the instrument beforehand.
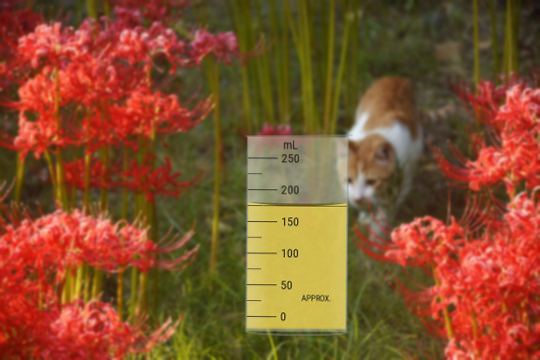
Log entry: 175 mL
